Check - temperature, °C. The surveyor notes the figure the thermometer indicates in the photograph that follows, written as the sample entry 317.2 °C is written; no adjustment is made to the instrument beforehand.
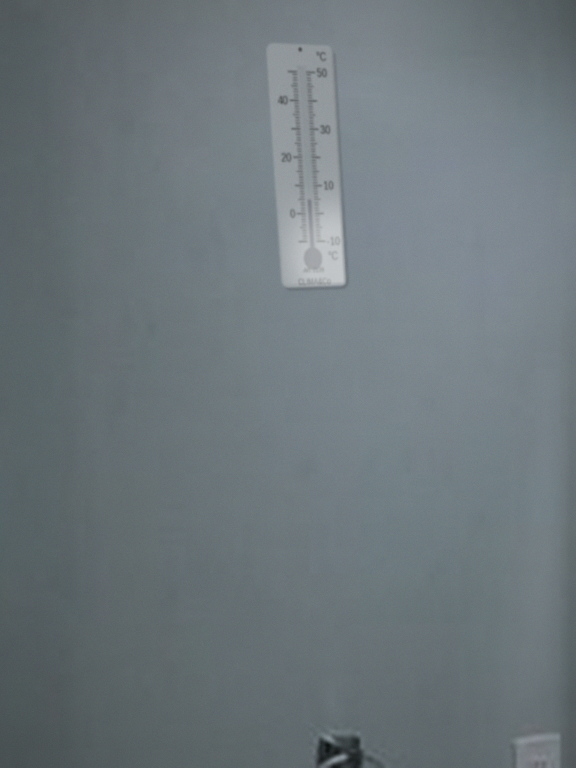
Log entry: 5 °C
